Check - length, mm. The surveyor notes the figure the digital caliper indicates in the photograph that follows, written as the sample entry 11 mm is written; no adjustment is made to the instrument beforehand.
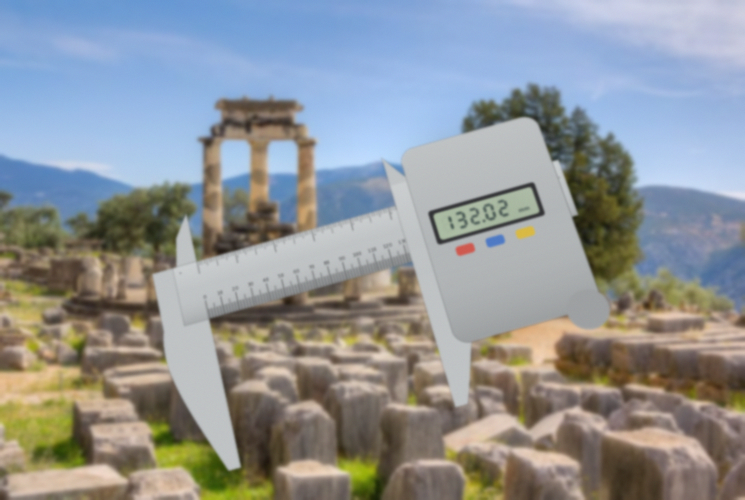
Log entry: 132.02 mm
